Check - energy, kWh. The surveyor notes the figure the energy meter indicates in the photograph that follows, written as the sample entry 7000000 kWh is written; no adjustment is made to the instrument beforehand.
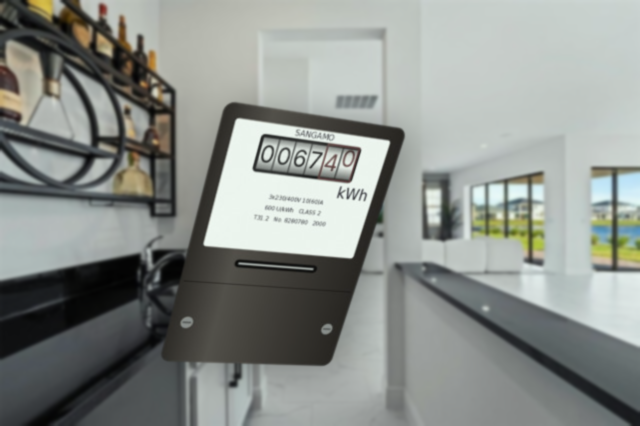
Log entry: 67.40 kWh
